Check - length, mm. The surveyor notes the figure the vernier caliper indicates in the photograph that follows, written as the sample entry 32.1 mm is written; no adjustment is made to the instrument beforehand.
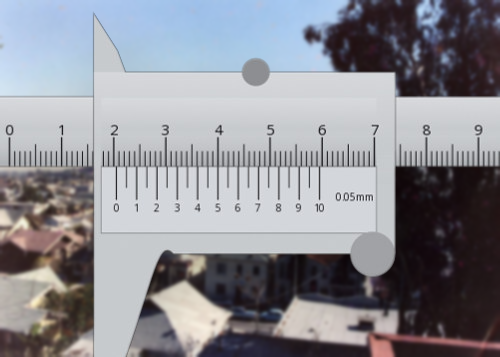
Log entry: 20.5 mm
